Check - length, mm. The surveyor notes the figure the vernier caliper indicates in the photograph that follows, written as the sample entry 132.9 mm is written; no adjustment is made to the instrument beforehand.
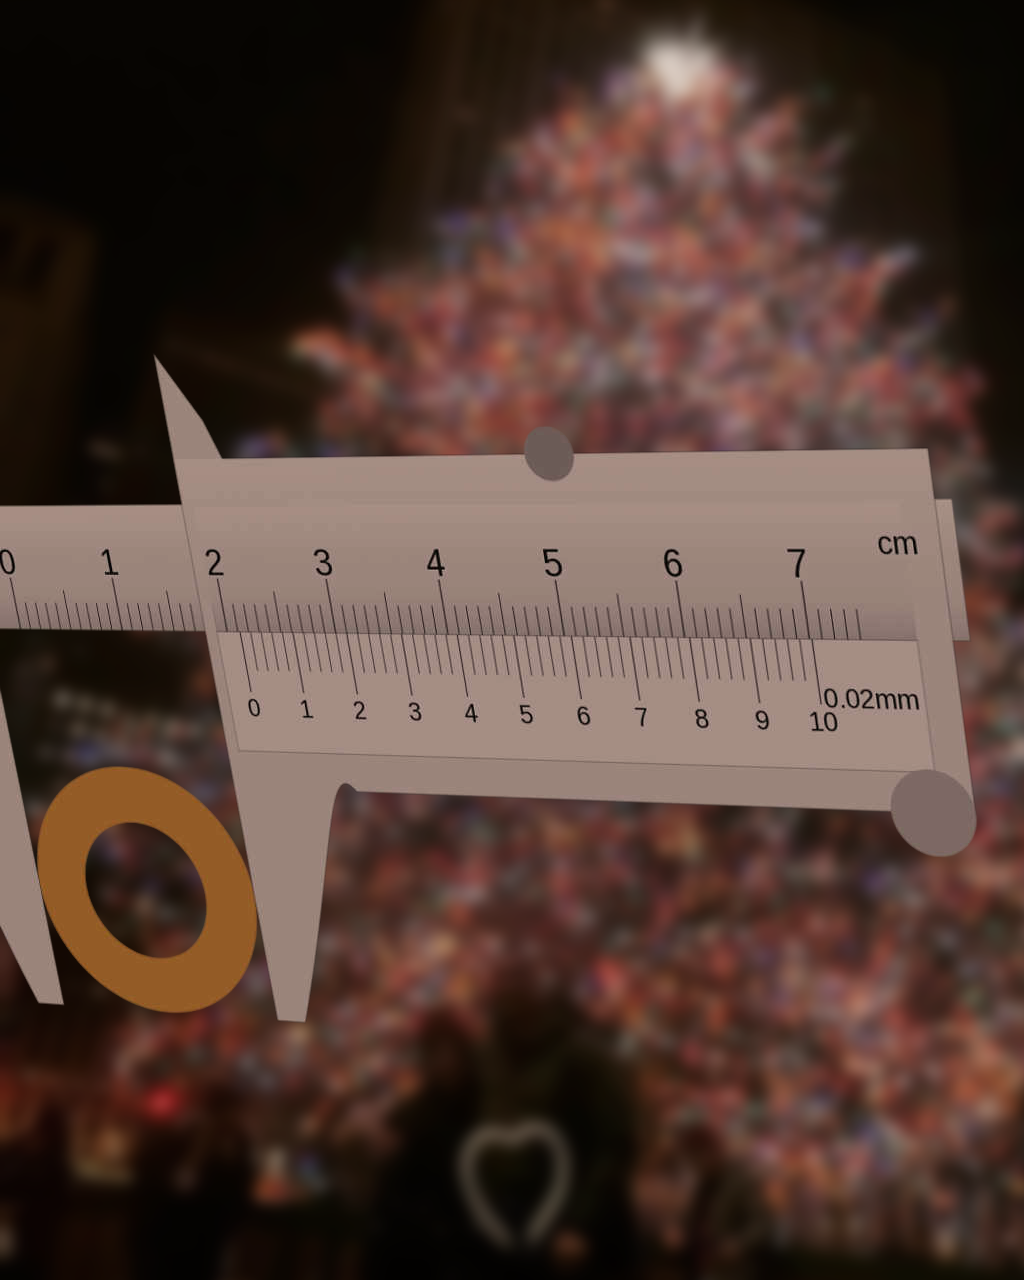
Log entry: 21.2 mm
